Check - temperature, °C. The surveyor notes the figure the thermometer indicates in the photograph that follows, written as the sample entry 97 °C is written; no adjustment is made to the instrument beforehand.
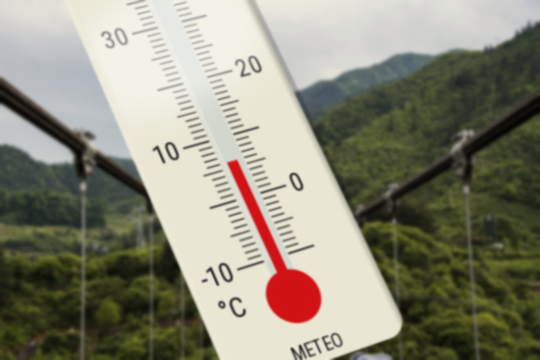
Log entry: 6 °C
